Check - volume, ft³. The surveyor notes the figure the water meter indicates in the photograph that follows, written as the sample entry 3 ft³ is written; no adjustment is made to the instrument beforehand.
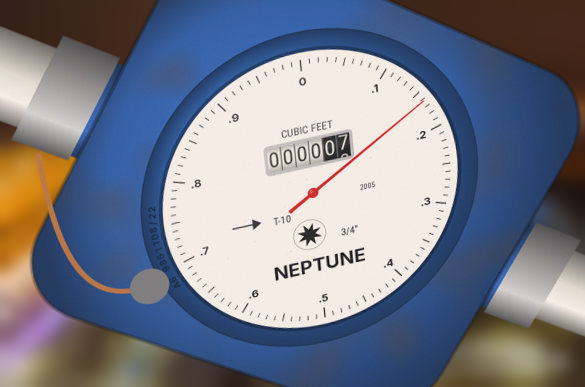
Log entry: 7.16 ft³
